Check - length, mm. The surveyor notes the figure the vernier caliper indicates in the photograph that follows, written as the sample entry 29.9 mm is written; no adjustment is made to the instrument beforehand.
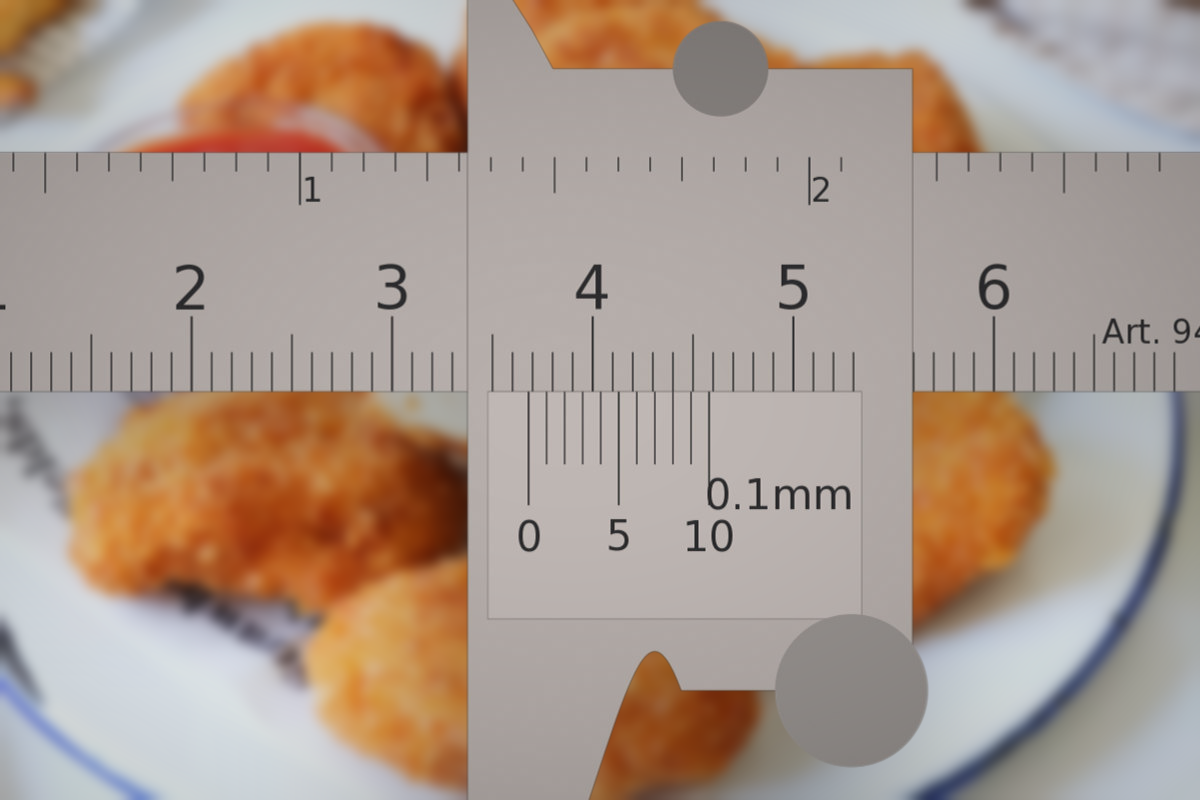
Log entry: 36.8 mm
